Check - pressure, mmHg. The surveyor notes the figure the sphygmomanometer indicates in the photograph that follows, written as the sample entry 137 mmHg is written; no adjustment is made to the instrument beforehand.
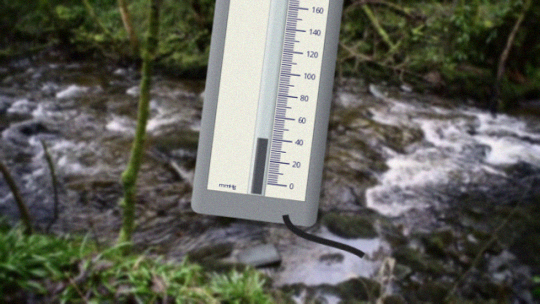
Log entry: 40 mmHg
